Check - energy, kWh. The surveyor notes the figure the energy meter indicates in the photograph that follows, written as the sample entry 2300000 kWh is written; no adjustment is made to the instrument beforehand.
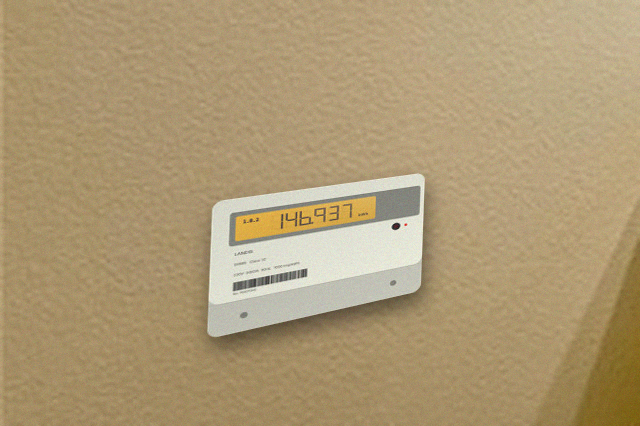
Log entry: 146.937 kWh
